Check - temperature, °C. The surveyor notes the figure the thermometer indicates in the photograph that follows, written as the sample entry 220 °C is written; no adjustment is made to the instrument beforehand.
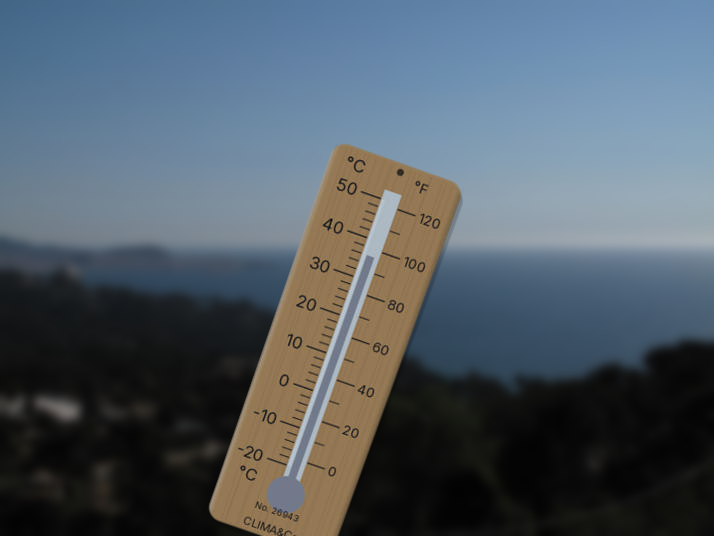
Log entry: 36 °C
